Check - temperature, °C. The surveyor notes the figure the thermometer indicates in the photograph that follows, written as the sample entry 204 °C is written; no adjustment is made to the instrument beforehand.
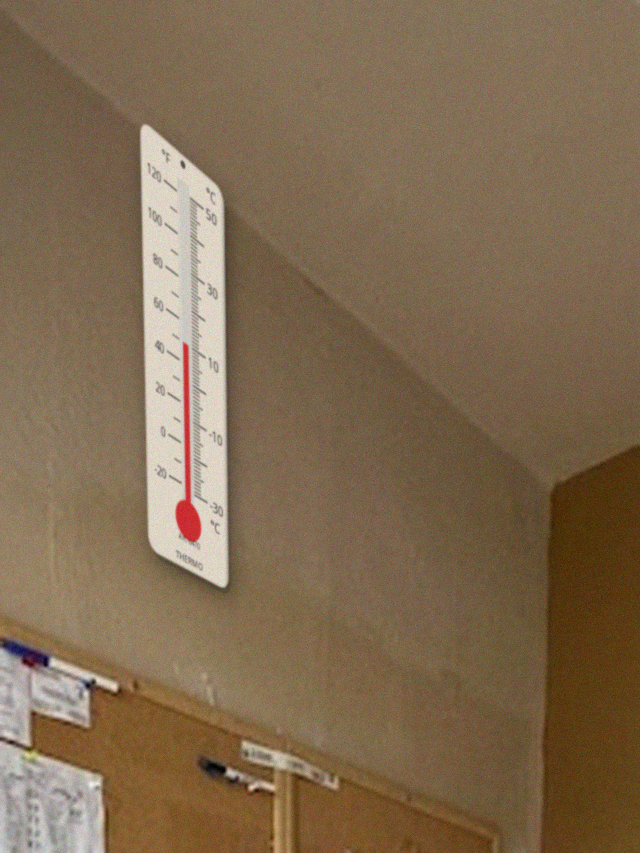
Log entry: 10 °C
